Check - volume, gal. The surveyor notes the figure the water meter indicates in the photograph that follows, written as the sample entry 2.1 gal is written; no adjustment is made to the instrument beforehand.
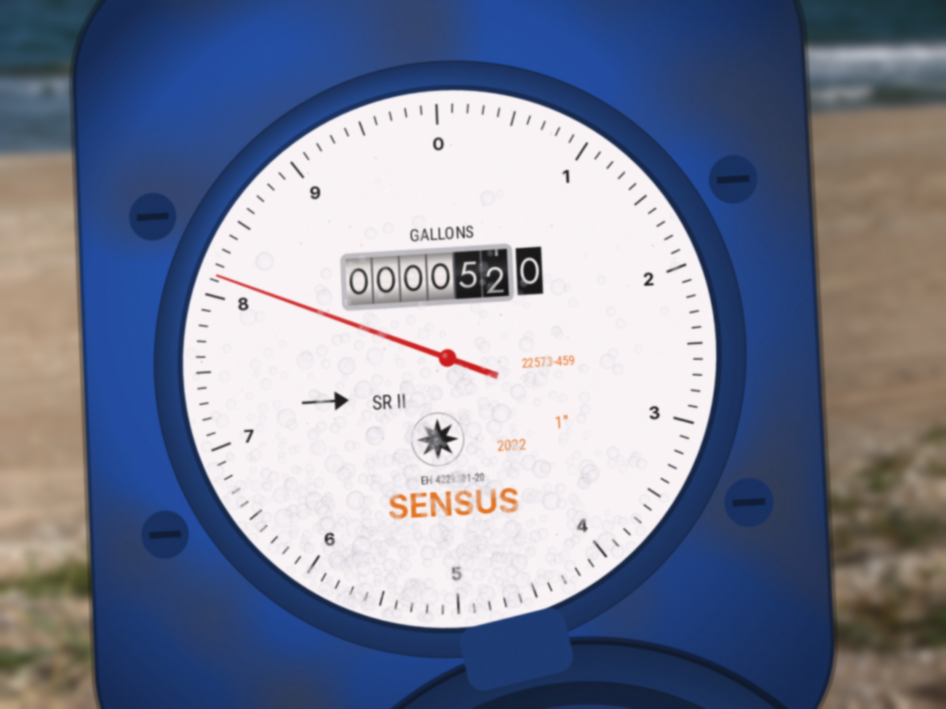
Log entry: 518.1 gal
